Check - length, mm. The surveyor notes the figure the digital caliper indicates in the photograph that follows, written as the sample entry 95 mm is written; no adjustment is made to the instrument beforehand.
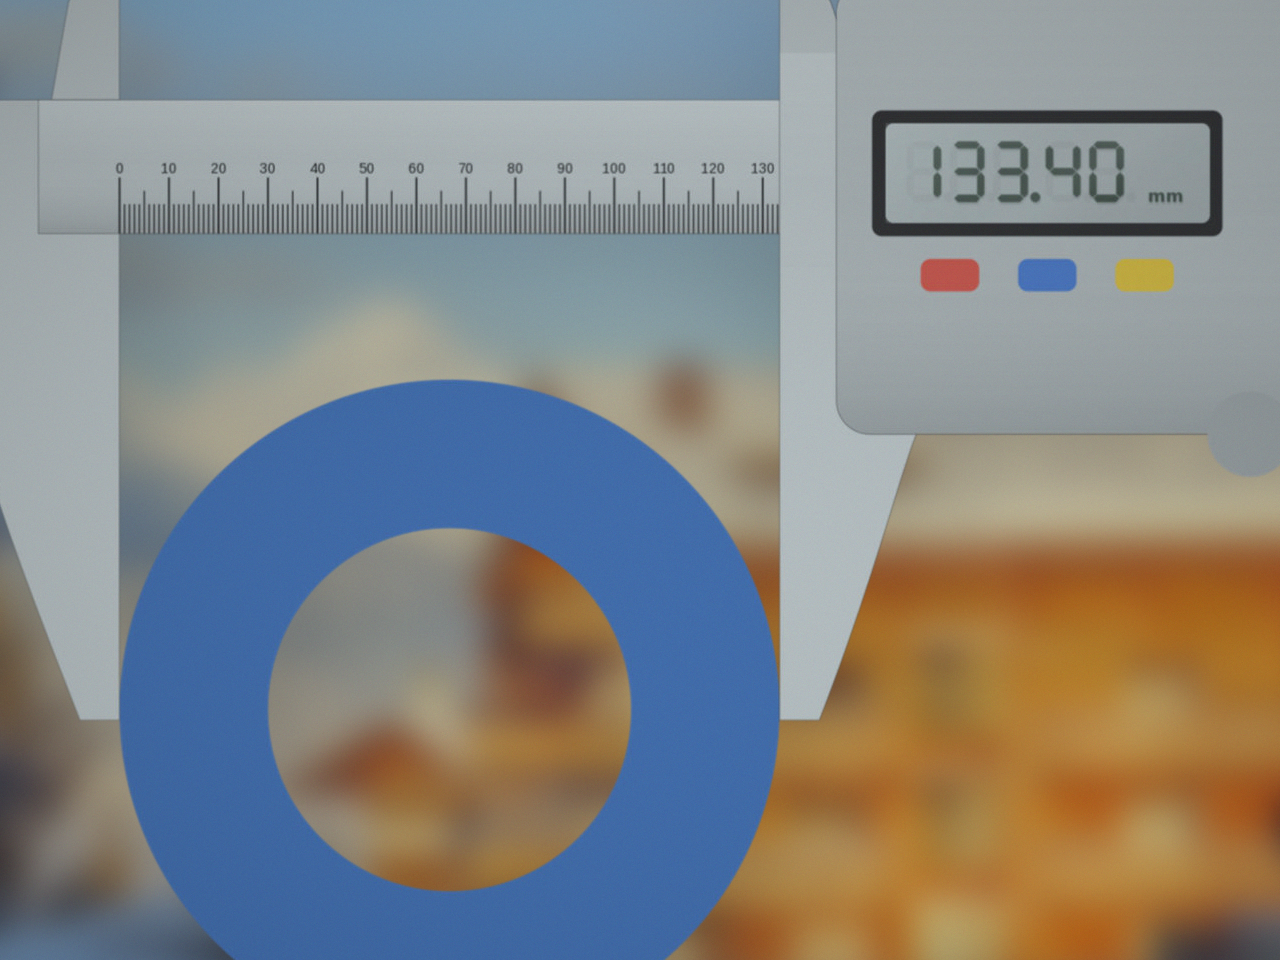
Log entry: 133.40 mm
